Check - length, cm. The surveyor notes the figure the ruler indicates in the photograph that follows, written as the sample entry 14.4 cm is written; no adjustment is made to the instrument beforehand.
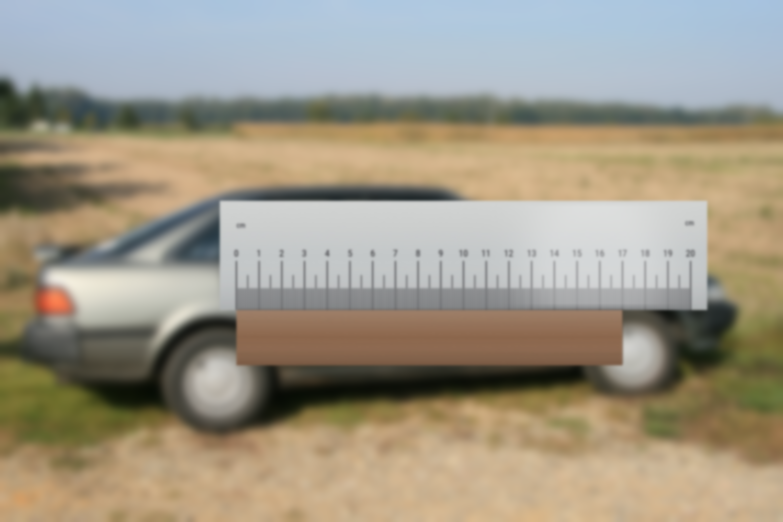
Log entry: 17 cm
